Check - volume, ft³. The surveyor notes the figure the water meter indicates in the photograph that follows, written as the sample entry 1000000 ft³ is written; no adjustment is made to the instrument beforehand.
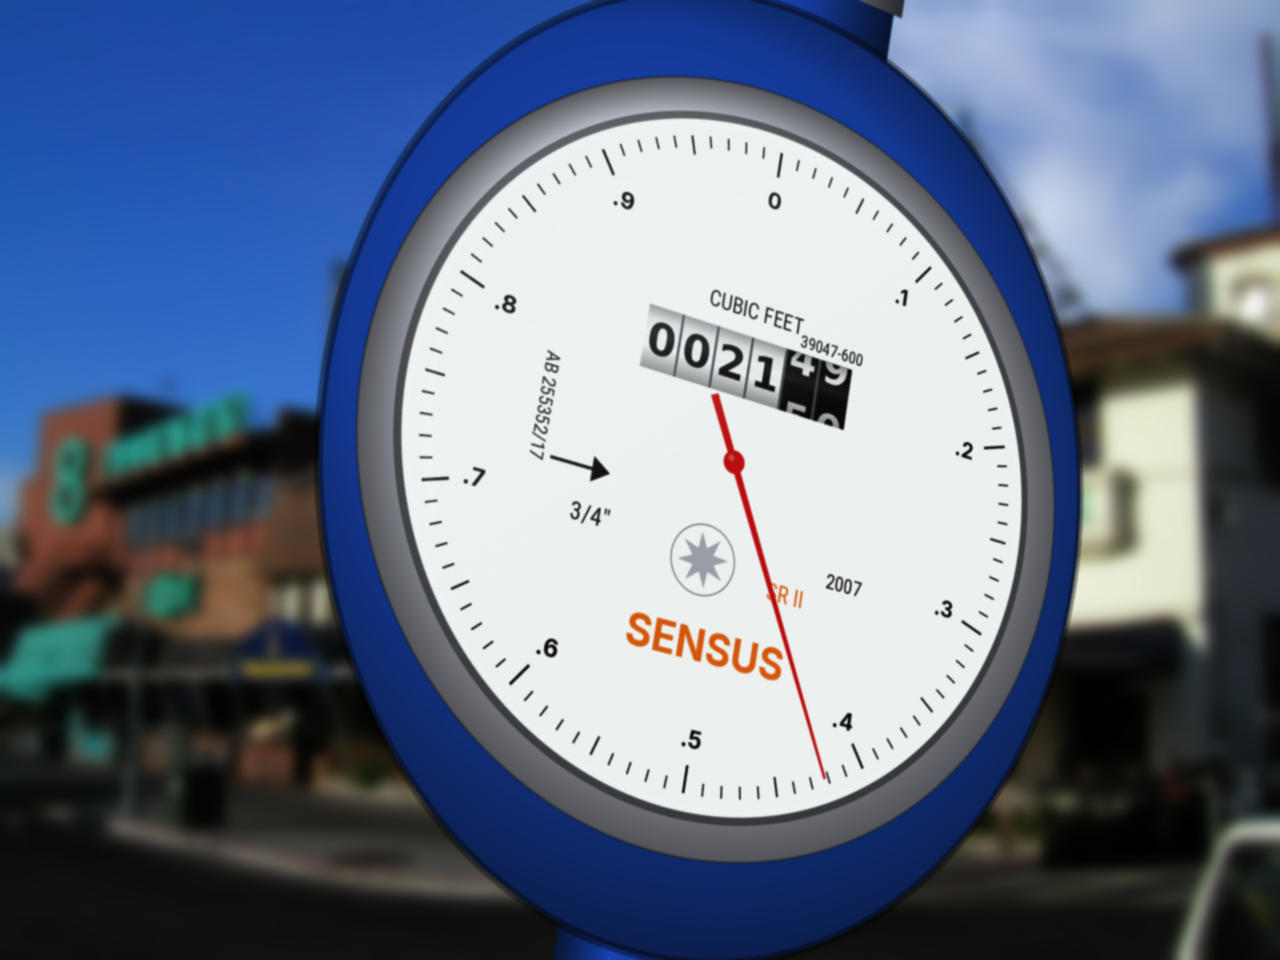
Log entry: 2149.42 ft³
